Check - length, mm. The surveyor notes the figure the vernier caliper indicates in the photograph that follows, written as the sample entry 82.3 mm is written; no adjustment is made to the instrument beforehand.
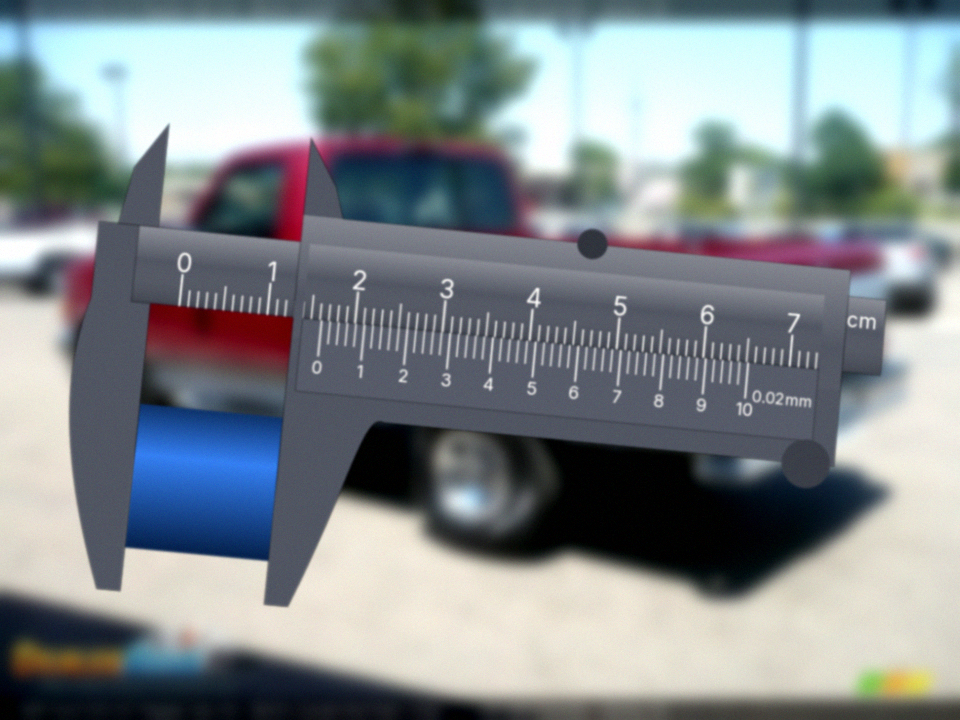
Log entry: 16.2 mm
